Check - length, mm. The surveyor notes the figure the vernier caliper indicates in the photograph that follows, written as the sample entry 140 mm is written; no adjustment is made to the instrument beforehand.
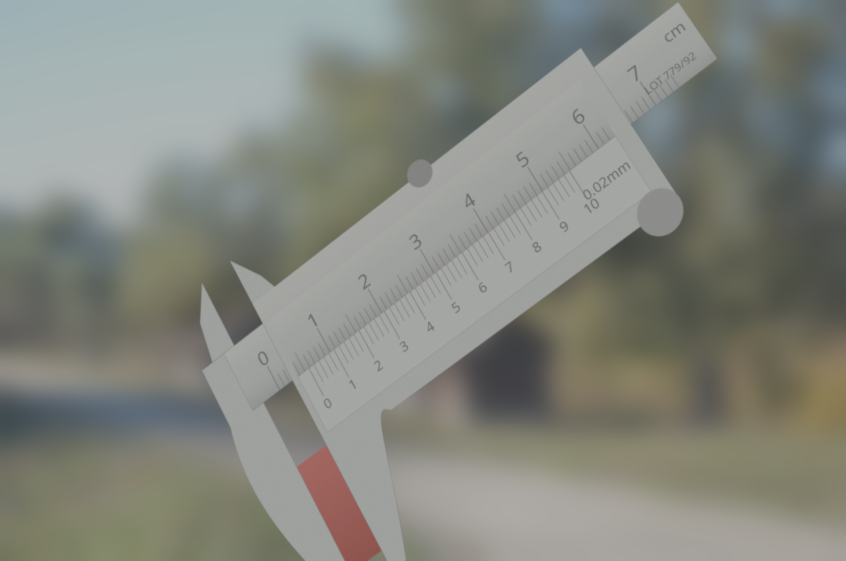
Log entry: 5.8 mm
